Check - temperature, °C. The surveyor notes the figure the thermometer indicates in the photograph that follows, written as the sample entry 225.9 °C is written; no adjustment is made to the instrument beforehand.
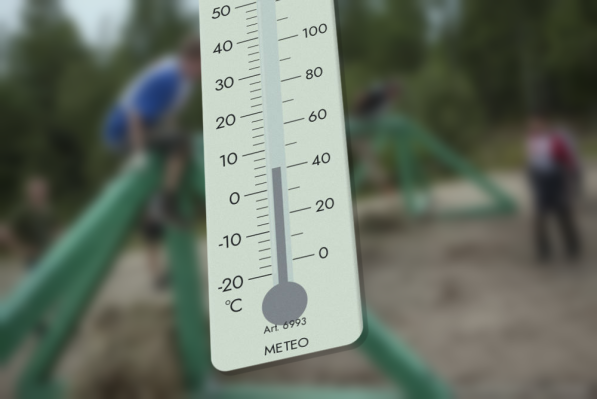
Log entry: 5 °C
